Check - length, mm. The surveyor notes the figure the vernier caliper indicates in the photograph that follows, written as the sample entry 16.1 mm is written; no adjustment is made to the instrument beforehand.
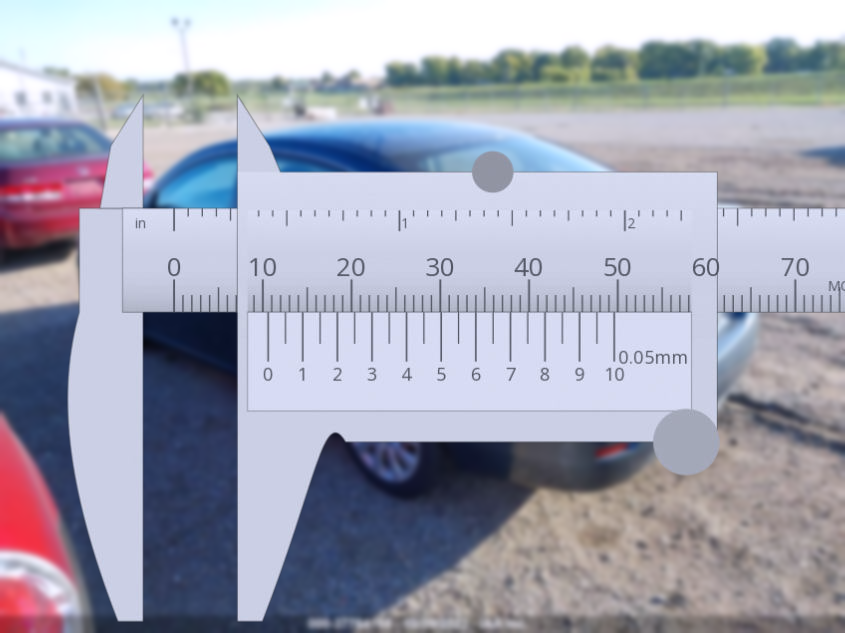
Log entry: 10.6 mm
